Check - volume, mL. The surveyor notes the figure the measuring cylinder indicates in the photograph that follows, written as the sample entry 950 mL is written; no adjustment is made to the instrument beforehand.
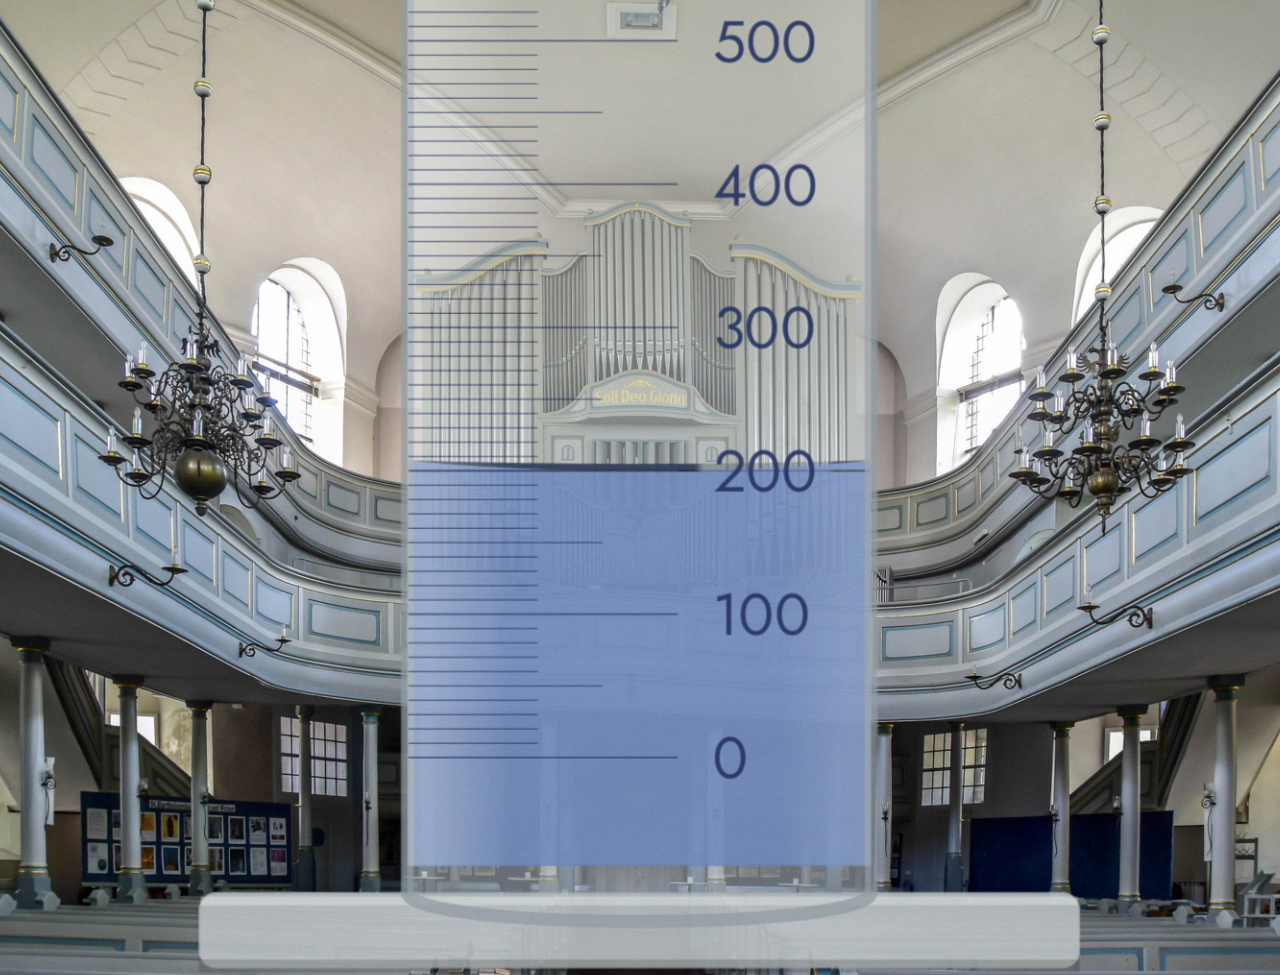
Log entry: 200 mL
